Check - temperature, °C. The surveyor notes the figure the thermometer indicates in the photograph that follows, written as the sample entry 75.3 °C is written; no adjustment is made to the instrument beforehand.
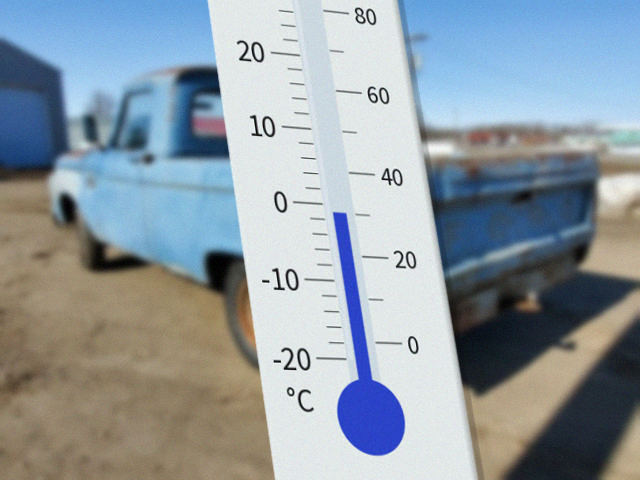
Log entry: -1 °C
